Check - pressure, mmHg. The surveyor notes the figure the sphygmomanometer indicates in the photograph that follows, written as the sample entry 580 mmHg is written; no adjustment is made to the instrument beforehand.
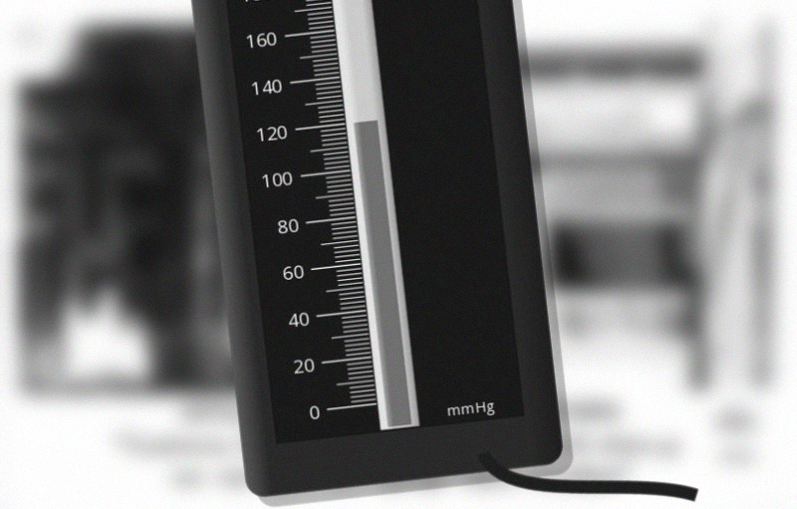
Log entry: 120 mmHg
